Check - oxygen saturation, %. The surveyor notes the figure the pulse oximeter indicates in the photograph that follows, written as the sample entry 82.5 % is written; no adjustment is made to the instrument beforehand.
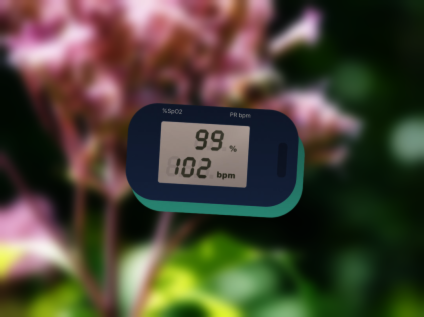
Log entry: 99 %
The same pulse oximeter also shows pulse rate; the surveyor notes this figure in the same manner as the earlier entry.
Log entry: 102 bpm
